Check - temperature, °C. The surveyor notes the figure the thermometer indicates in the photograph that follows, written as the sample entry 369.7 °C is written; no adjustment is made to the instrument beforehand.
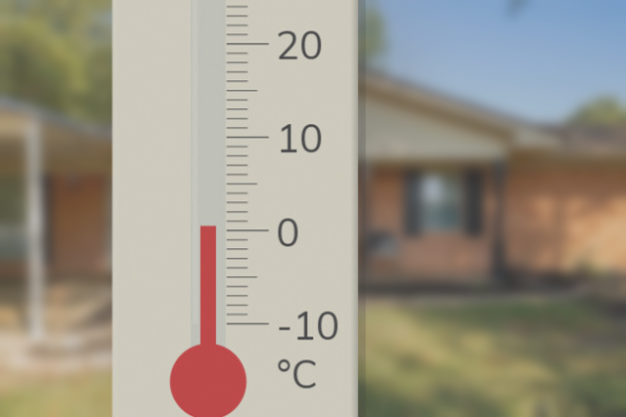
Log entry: 0.5 °C
